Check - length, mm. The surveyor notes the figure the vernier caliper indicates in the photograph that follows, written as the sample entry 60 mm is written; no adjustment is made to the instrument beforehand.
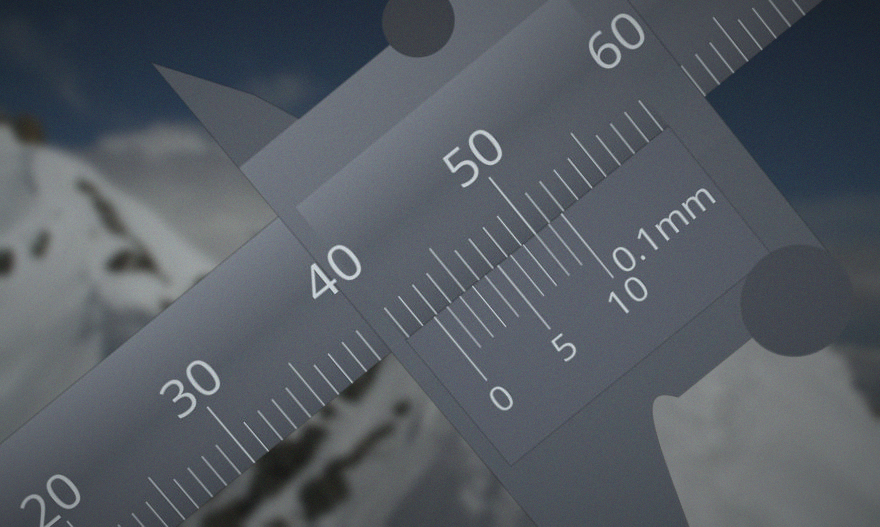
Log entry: 42.8 mm
